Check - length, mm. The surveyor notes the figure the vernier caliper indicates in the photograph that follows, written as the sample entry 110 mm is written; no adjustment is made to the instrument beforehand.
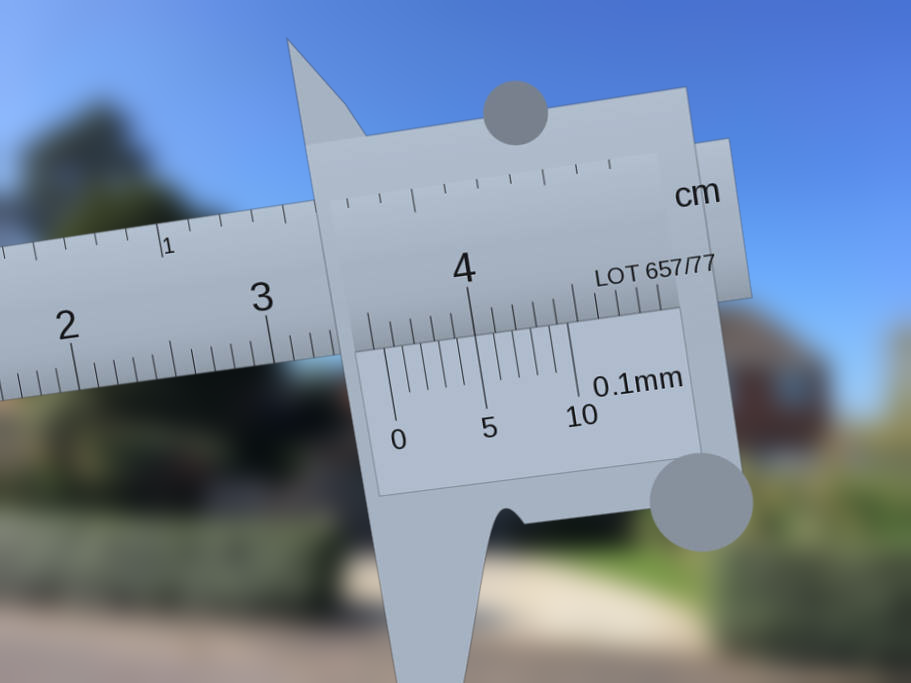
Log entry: 35.5 mm
